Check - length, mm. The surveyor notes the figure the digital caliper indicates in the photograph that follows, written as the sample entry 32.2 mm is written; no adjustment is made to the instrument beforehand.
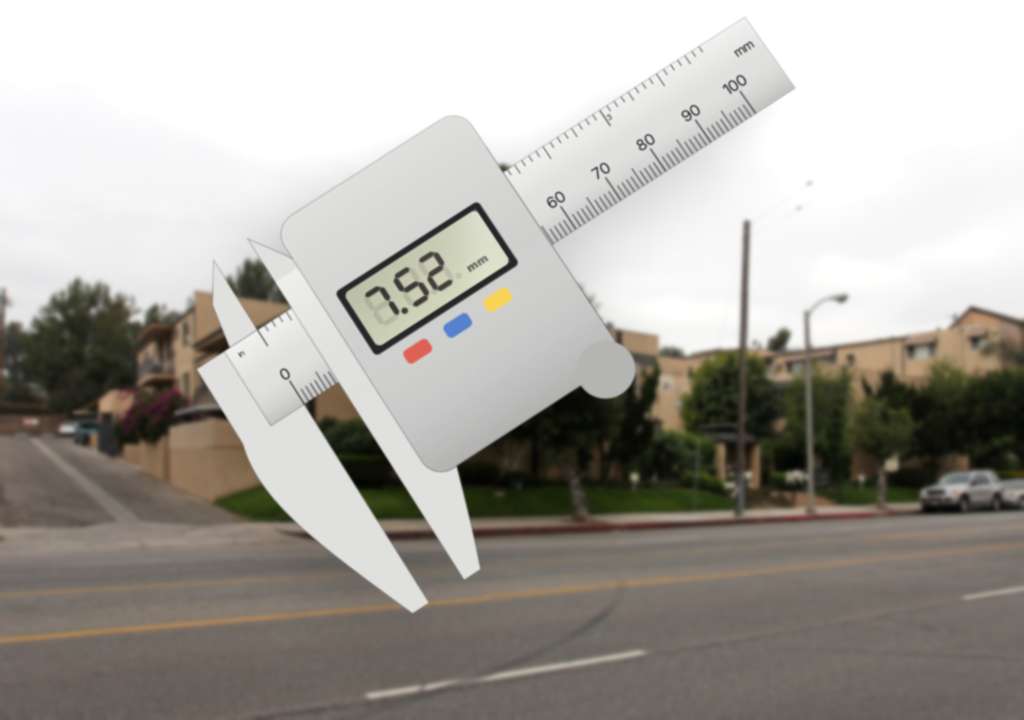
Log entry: 7.52 mm
